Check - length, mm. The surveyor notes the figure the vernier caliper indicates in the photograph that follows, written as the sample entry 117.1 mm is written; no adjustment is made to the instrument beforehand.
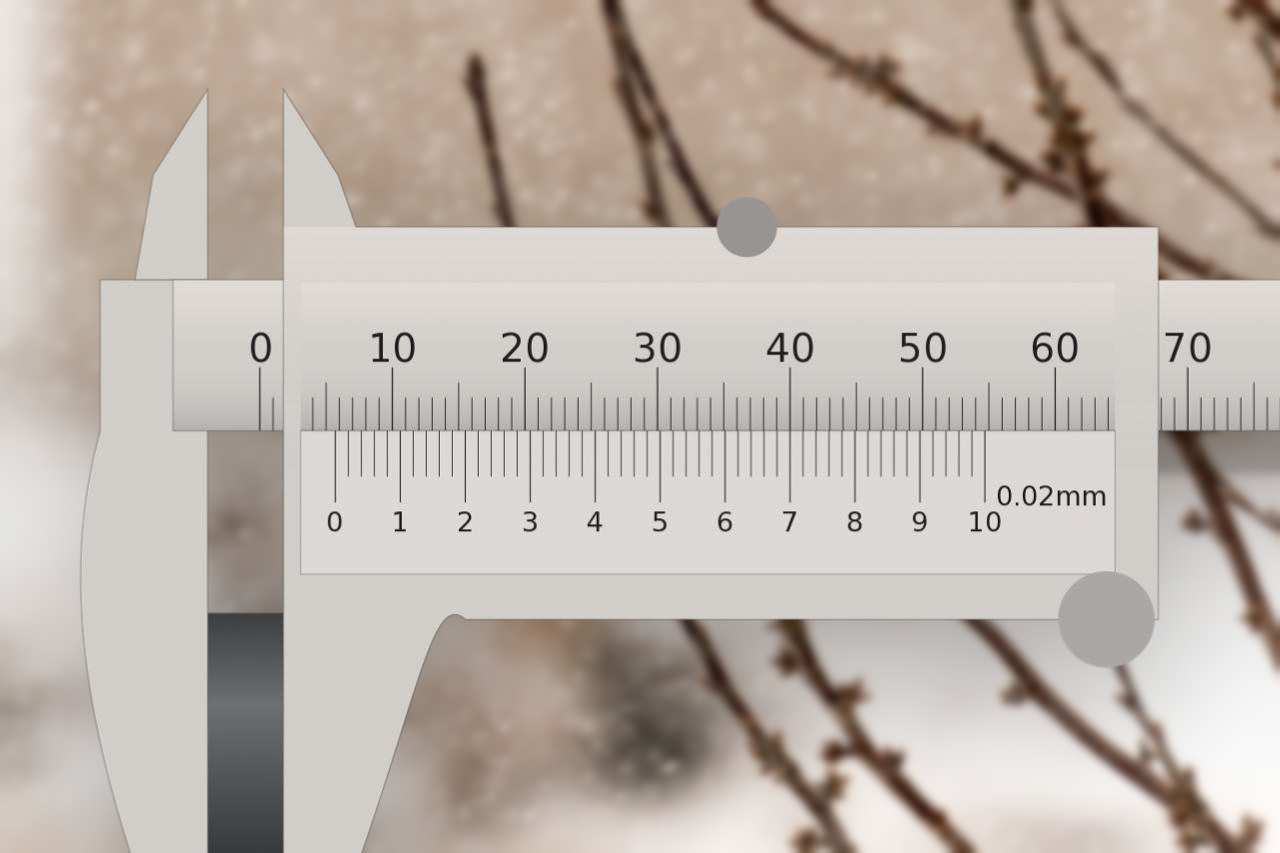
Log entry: 5.7 mm
